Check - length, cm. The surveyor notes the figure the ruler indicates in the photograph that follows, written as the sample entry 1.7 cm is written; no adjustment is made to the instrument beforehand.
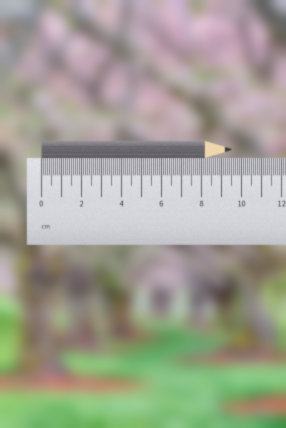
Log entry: 9.5 cm
